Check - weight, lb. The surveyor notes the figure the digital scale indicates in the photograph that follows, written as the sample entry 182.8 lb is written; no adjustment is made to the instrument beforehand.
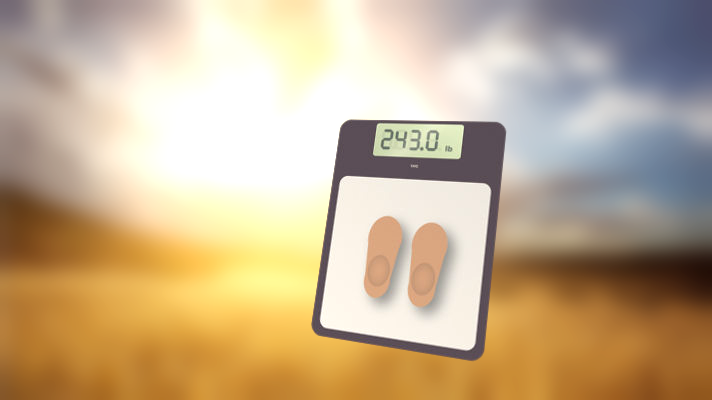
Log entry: 243.0 lb
